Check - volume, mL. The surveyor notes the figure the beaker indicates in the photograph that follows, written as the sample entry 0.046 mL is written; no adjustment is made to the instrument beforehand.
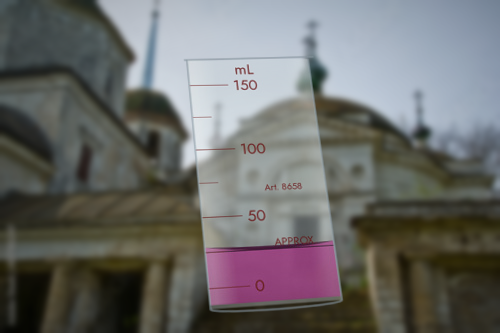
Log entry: 25 mL
